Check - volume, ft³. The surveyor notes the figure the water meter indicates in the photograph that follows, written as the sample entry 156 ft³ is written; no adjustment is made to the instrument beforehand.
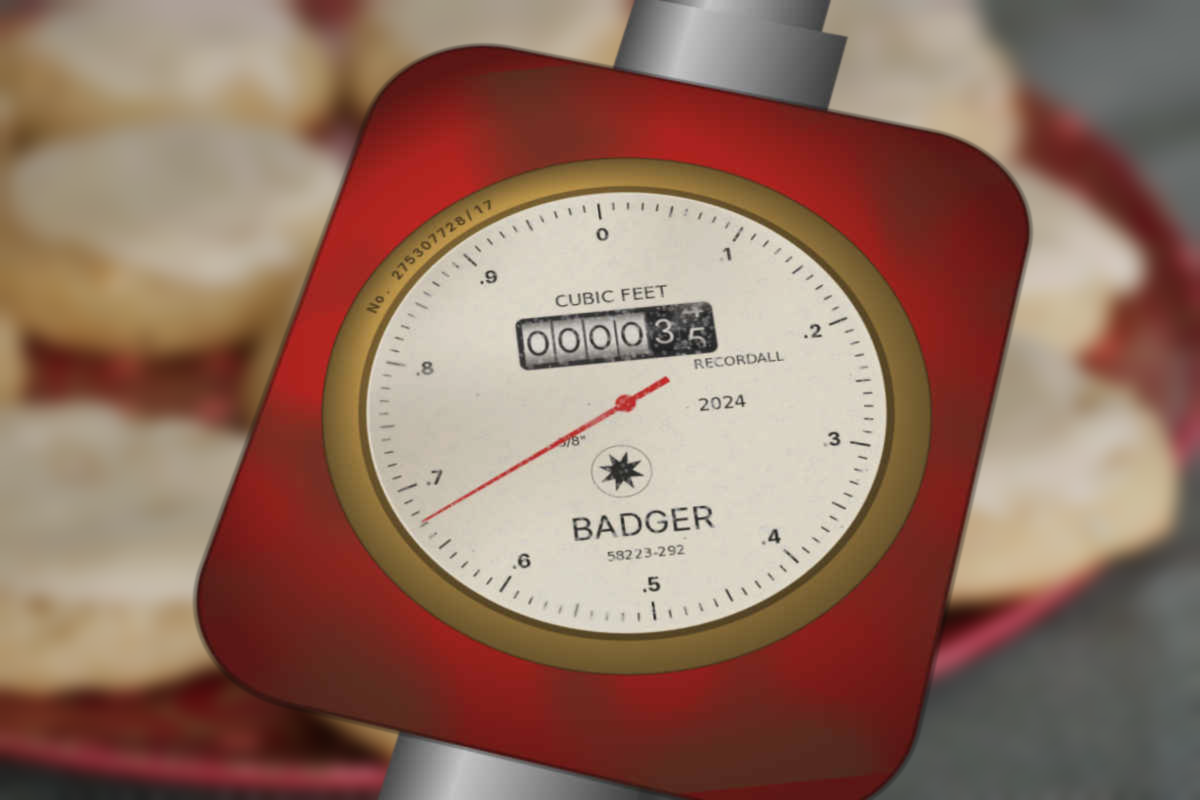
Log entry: 34.67 ft³
